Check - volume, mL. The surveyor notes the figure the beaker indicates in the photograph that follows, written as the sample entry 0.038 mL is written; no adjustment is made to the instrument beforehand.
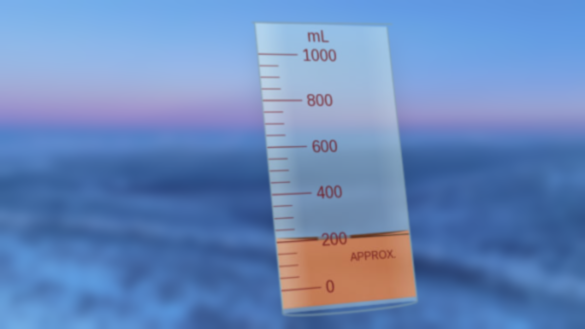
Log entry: 200 mL
